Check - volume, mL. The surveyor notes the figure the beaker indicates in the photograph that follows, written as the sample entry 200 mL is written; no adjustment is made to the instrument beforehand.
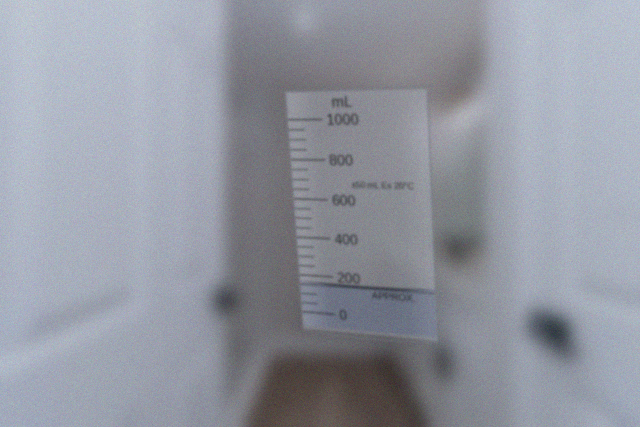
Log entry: 150 mL
